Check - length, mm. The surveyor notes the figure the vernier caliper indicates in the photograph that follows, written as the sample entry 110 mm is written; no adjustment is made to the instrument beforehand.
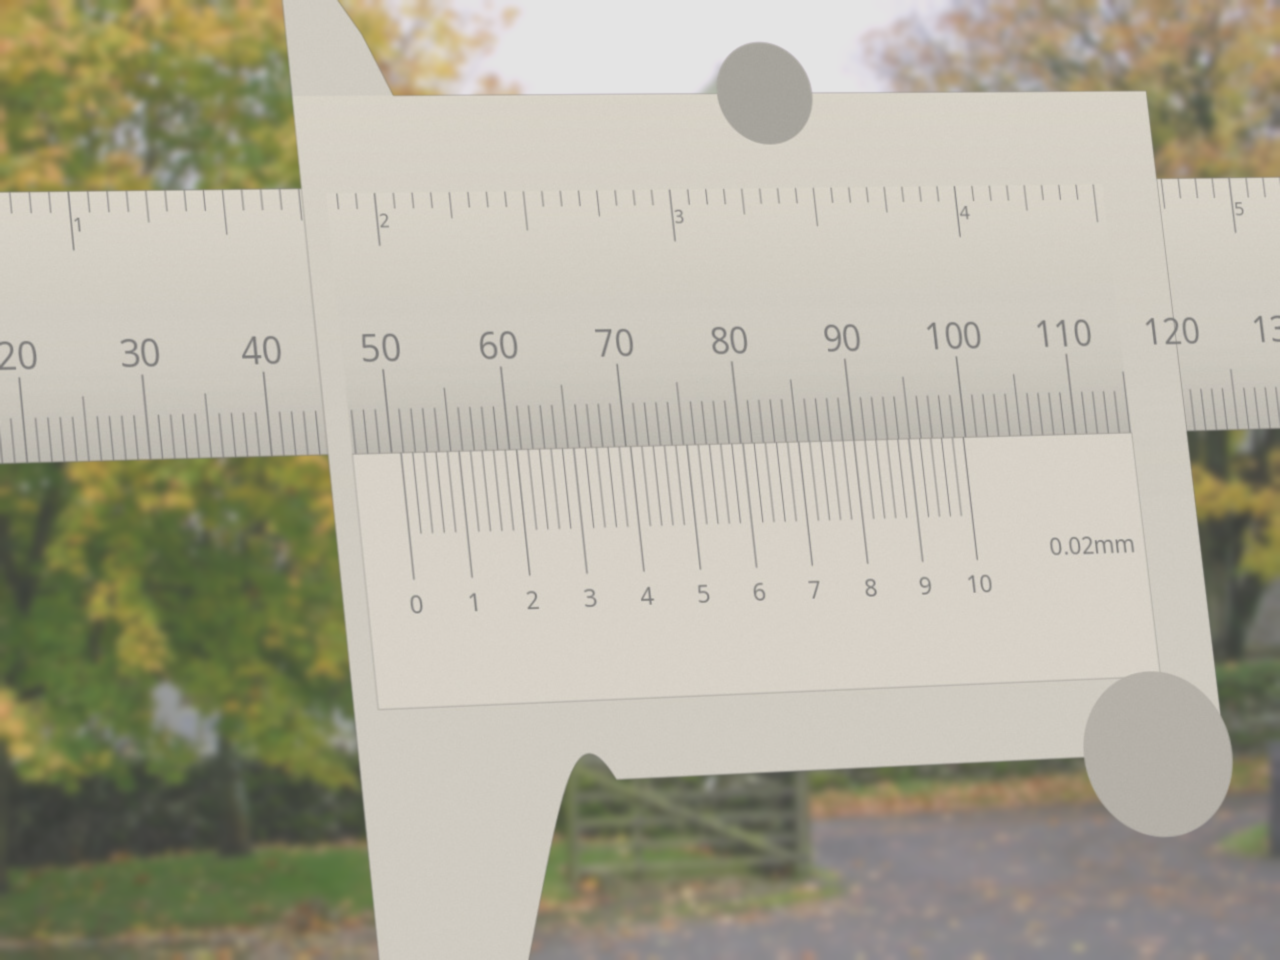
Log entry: 50.8 mm
